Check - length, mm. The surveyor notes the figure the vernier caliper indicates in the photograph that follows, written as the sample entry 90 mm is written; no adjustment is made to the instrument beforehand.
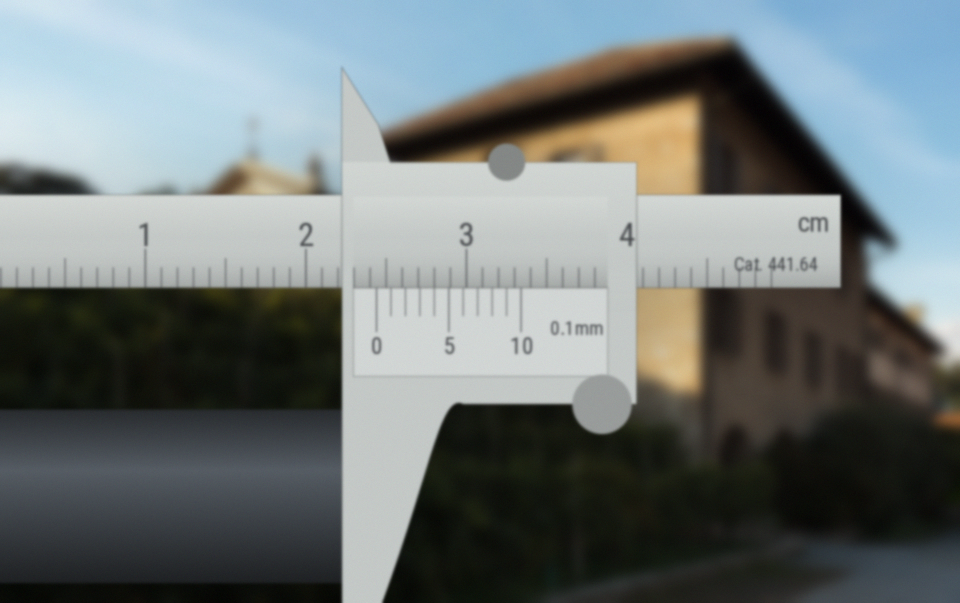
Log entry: 24.4 mm
